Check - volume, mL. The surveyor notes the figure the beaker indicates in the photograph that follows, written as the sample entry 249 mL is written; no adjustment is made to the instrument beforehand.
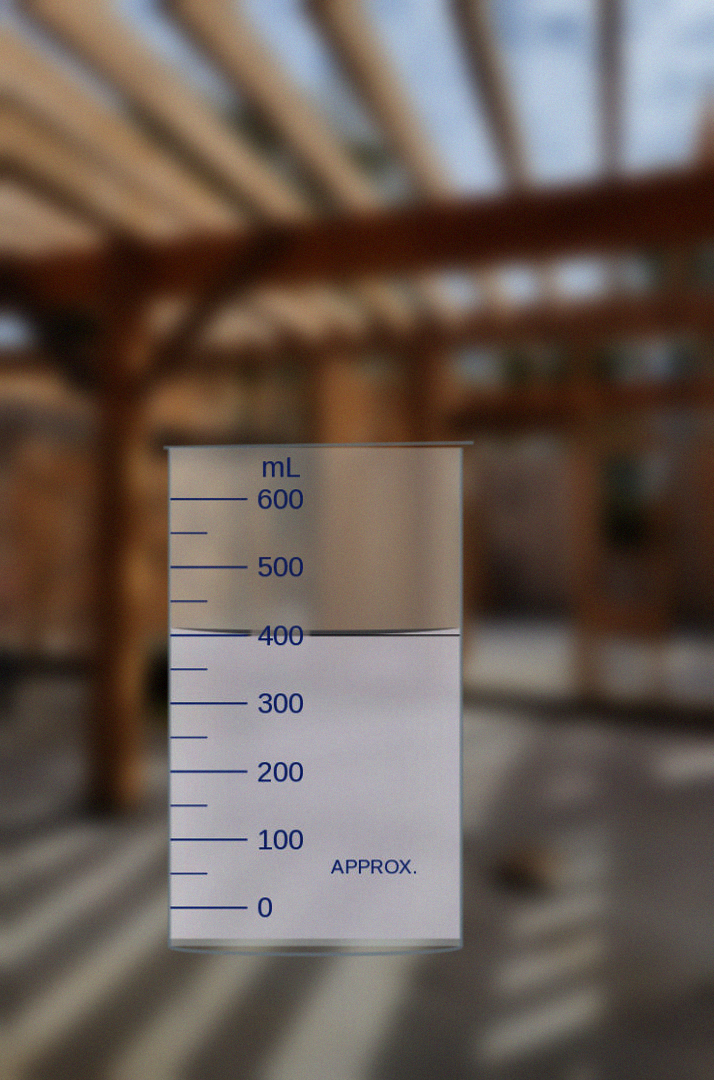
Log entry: 400 mL
